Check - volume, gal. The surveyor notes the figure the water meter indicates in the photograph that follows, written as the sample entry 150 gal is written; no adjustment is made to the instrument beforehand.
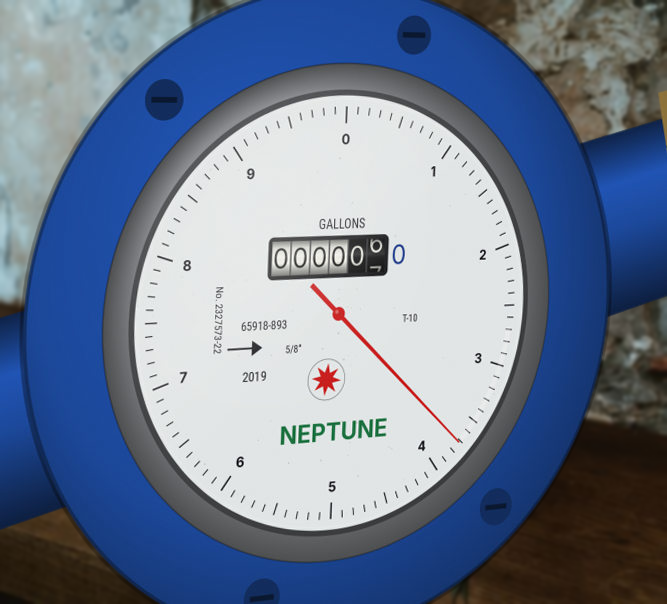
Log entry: 63.7 gal
